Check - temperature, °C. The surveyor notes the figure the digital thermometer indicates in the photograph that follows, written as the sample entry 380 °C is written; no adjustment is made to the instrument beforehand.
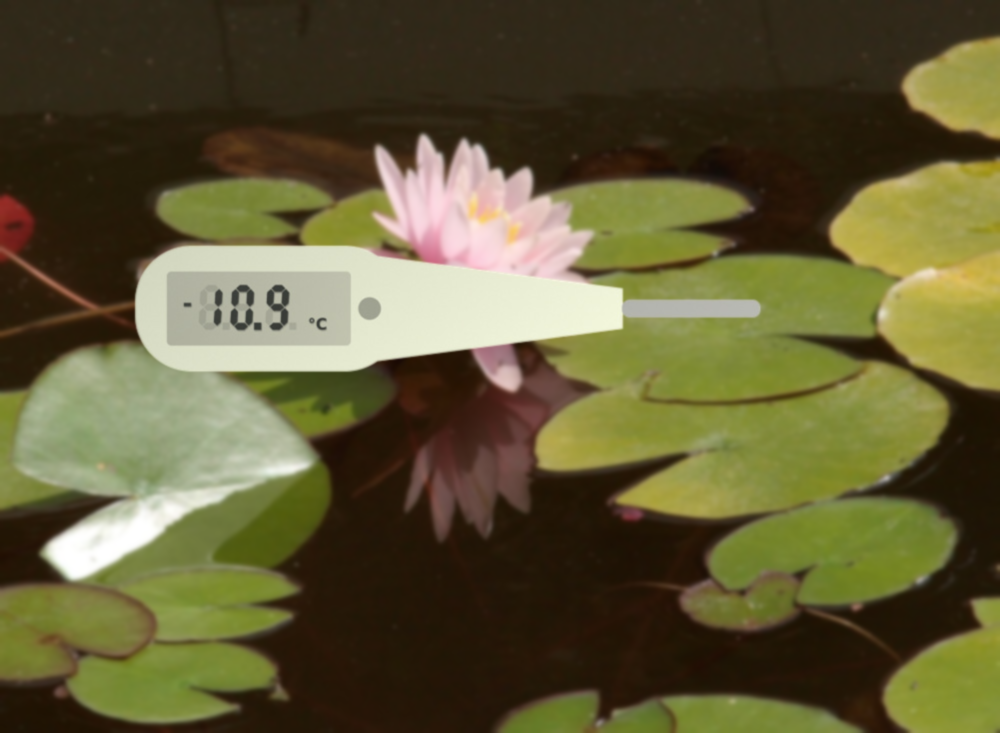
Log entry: -10.9 °C
